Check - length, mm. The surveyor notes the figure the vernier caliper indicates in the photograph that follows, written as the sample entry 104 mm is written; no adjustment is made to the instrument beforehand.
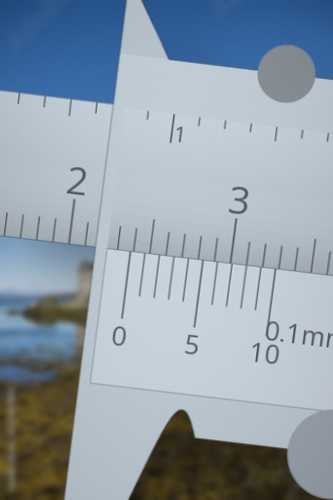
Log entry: 23.8 mm
